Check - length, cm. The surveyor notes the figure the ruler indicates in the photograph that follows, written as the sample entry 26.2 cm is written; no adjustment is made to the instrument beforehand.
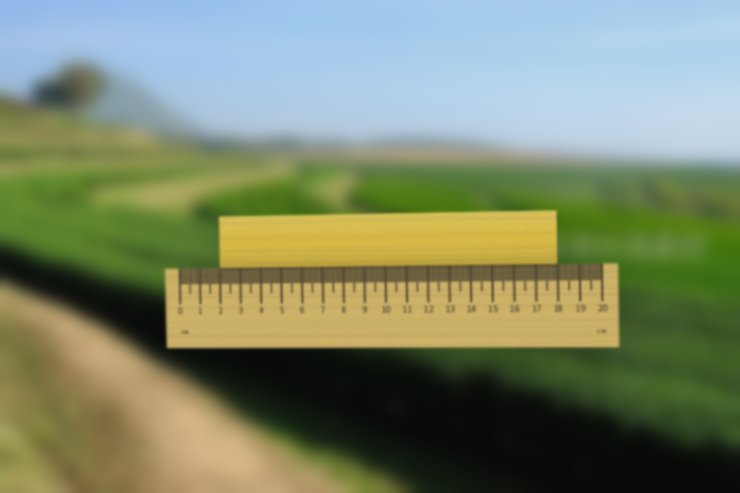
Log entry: 16 cm
